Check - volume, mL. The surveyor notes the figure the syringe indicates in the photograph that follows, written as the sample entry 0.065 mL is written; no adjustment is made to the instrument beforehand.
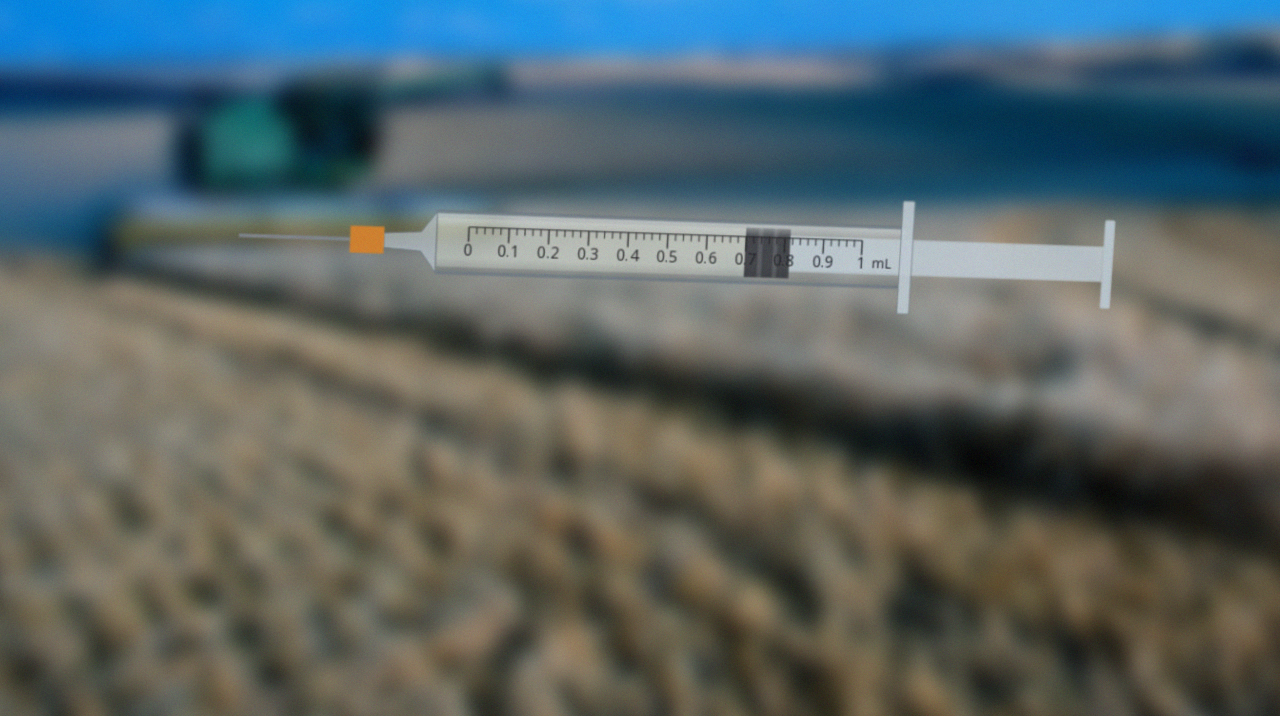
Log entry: 0.7 mL
